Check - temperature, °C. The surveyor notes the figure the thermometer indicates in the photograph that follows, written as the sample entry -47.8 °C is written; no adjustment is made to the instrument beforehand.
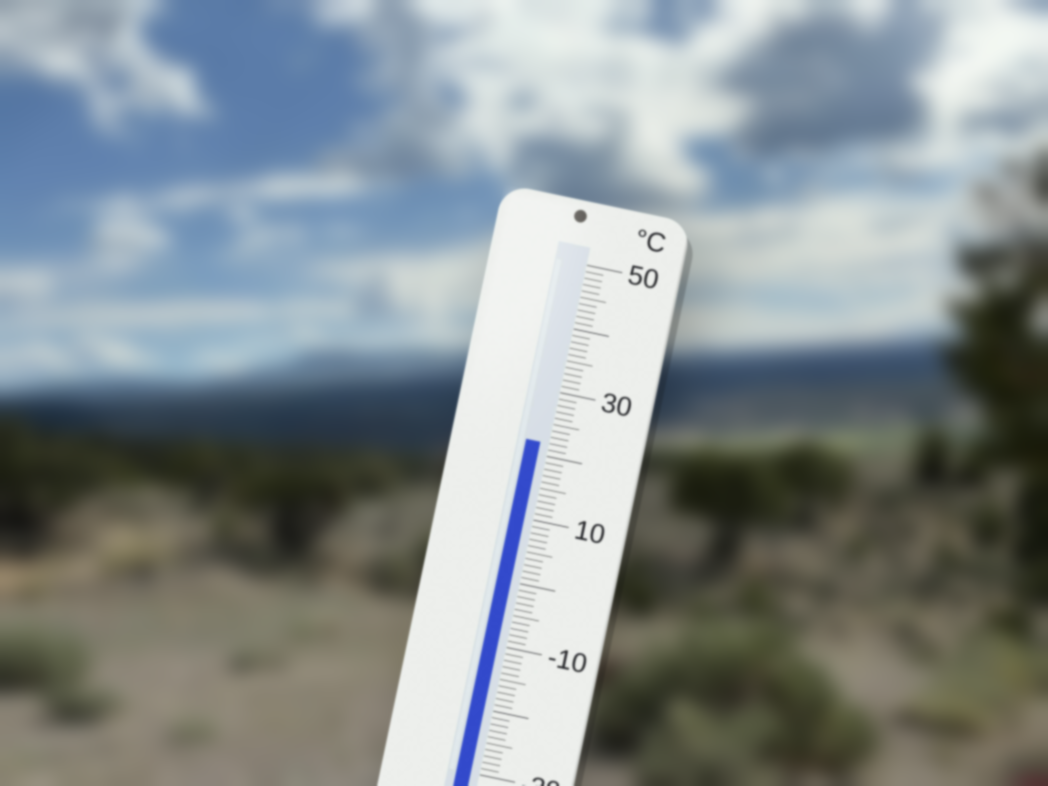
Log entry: 22 °C
